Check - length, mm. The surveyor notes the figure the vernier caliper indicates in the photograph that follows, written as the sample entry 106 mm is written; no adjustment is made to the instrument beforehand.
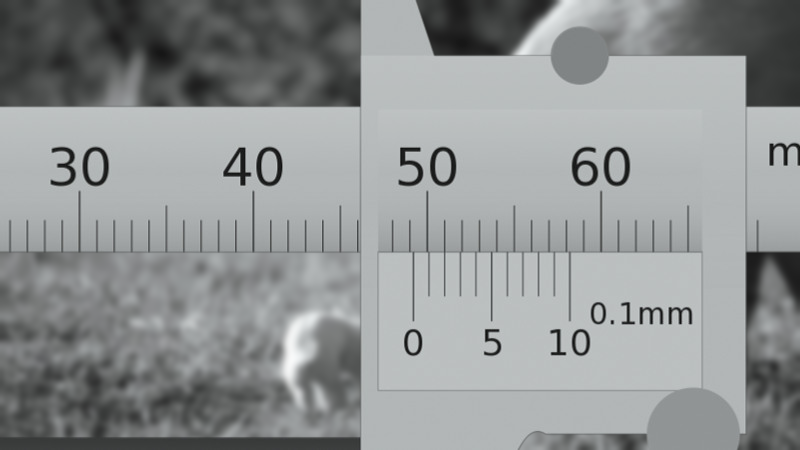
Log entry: 49.2 mm
